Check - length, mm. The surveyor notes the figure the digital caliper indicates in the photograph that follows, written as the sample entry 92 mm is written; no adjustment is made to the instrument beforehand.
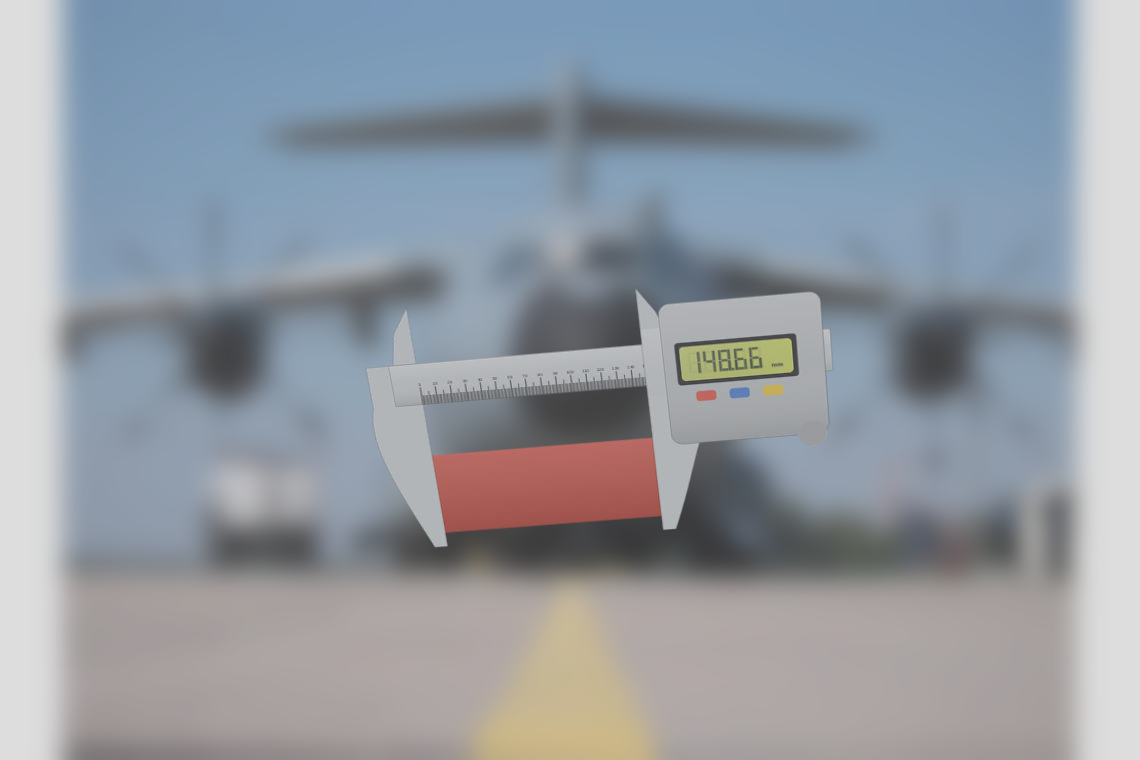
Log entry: 148.66 mm
